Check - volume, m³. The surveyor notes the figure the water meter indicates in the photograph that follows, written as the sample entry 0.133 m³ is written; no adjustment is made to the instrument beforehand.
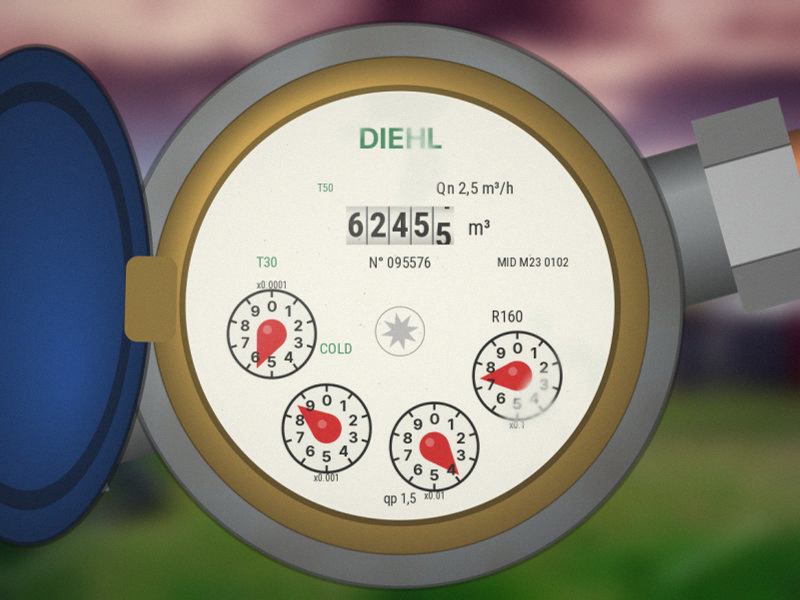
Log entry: 62454.7385 m³
